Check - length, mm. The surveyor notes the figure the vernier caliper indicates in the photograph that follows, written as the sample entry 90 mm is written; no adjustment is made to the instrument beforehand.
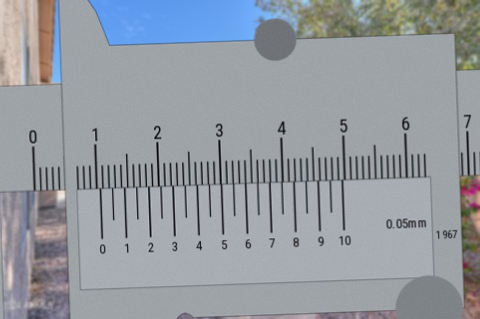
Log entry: 10.6 mm
